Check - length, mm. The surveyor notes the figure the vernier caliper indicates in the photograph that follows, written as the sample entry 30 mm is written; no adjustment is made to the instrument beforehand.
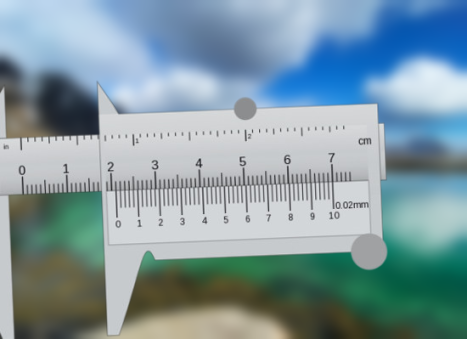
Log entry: 21.0 mm
